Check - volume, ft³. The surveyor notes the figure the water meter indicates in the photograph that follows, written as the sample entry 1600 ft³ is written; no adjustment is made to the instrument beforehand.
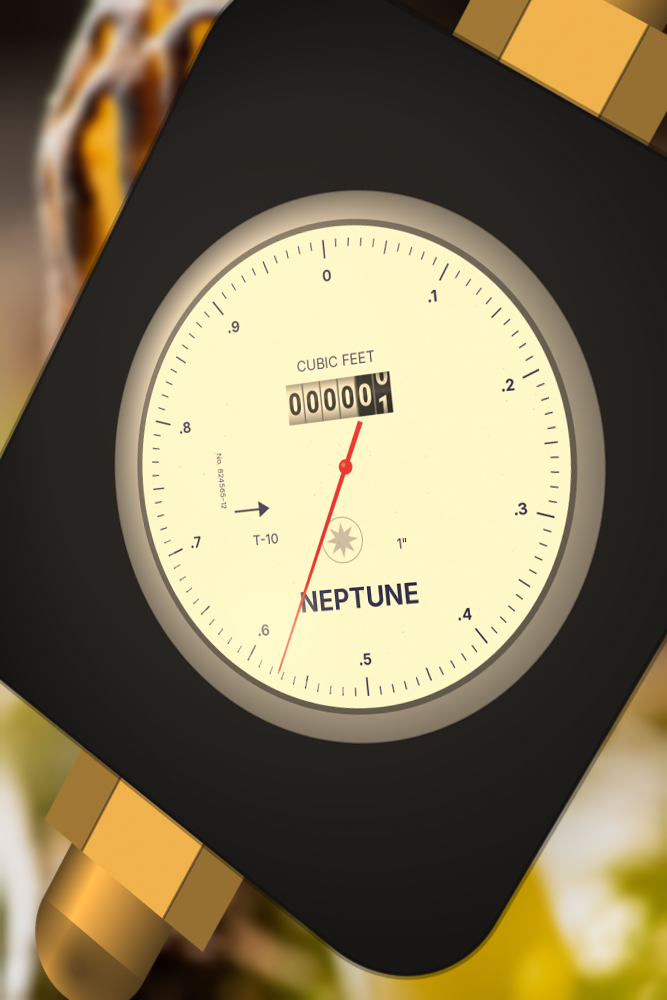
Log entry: 0.57 ft³
